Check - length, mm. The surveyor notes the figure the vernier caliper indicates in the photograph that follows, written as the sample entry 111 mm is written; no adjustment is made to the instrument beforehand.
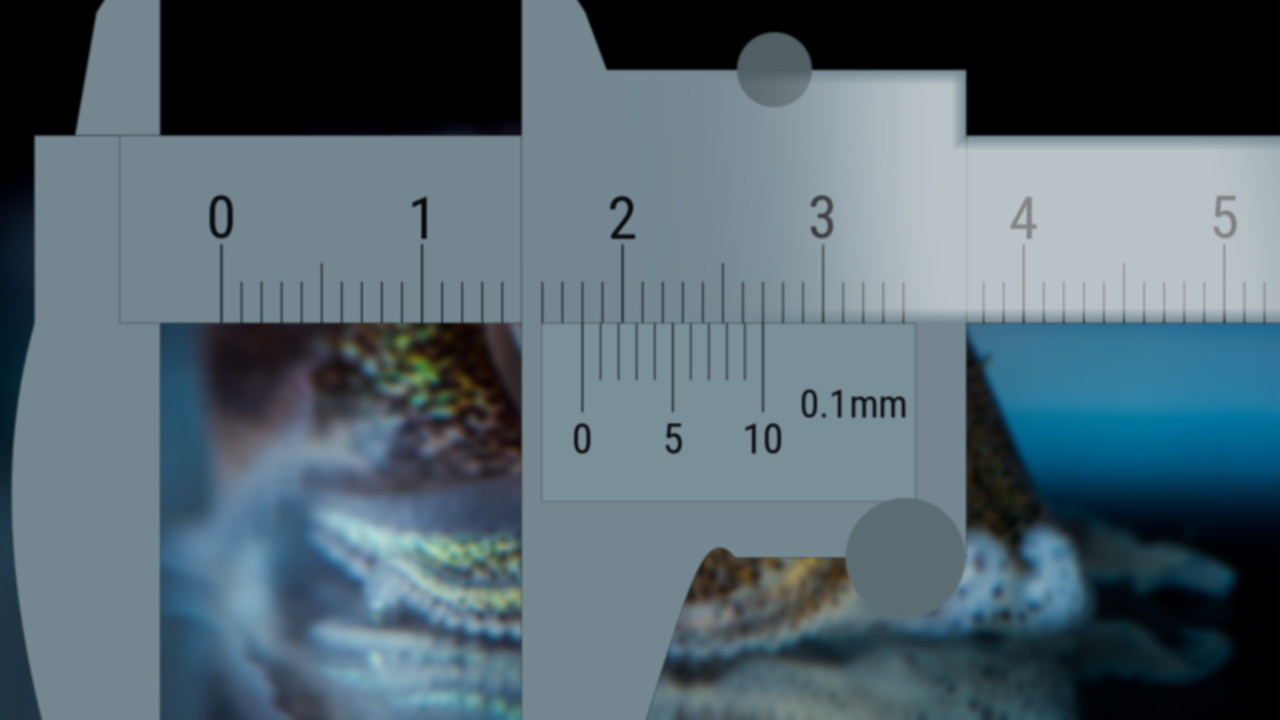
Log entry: 18.0 mm
